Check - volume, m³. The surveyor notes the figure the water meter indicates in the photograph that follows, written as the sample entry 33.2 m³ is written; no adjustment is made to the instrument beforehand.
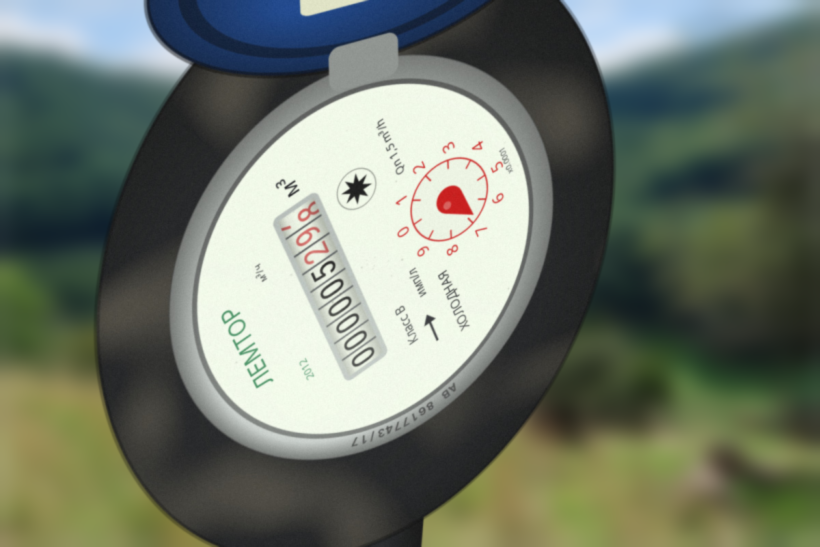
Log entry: 5.2976 m³
